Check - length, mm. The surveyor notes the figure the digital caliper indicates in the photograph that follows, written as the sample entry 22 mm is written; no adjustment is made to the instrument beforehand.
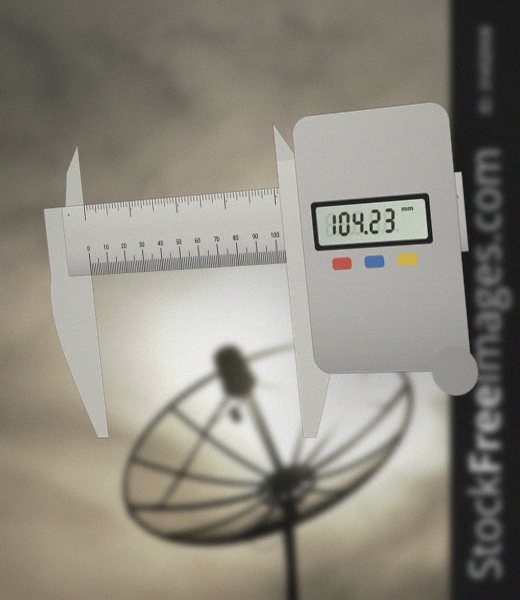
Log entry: 104.23 mm
